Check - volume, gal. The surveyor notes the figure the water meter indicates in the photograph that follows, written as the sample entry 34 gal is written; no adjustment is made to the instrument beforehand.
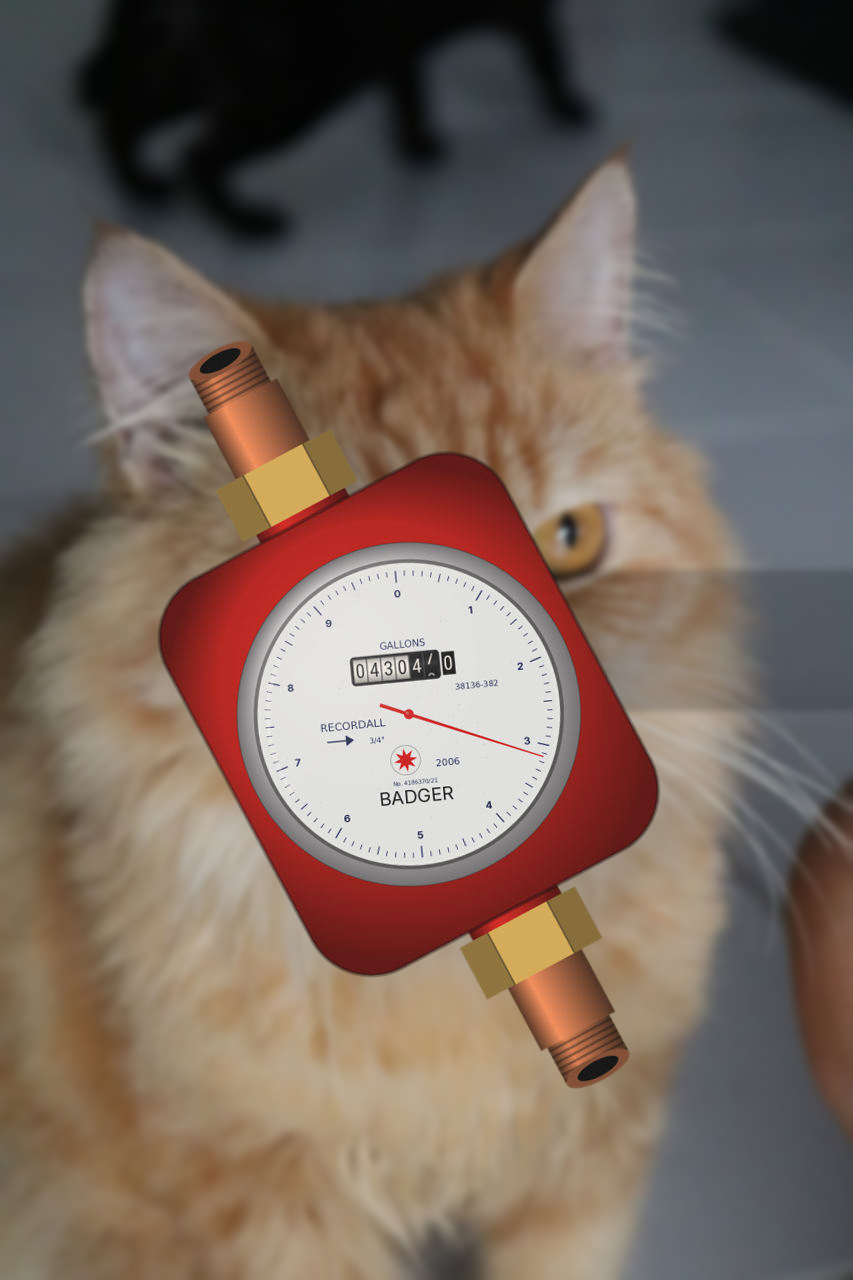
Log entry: 430473.1 gal
